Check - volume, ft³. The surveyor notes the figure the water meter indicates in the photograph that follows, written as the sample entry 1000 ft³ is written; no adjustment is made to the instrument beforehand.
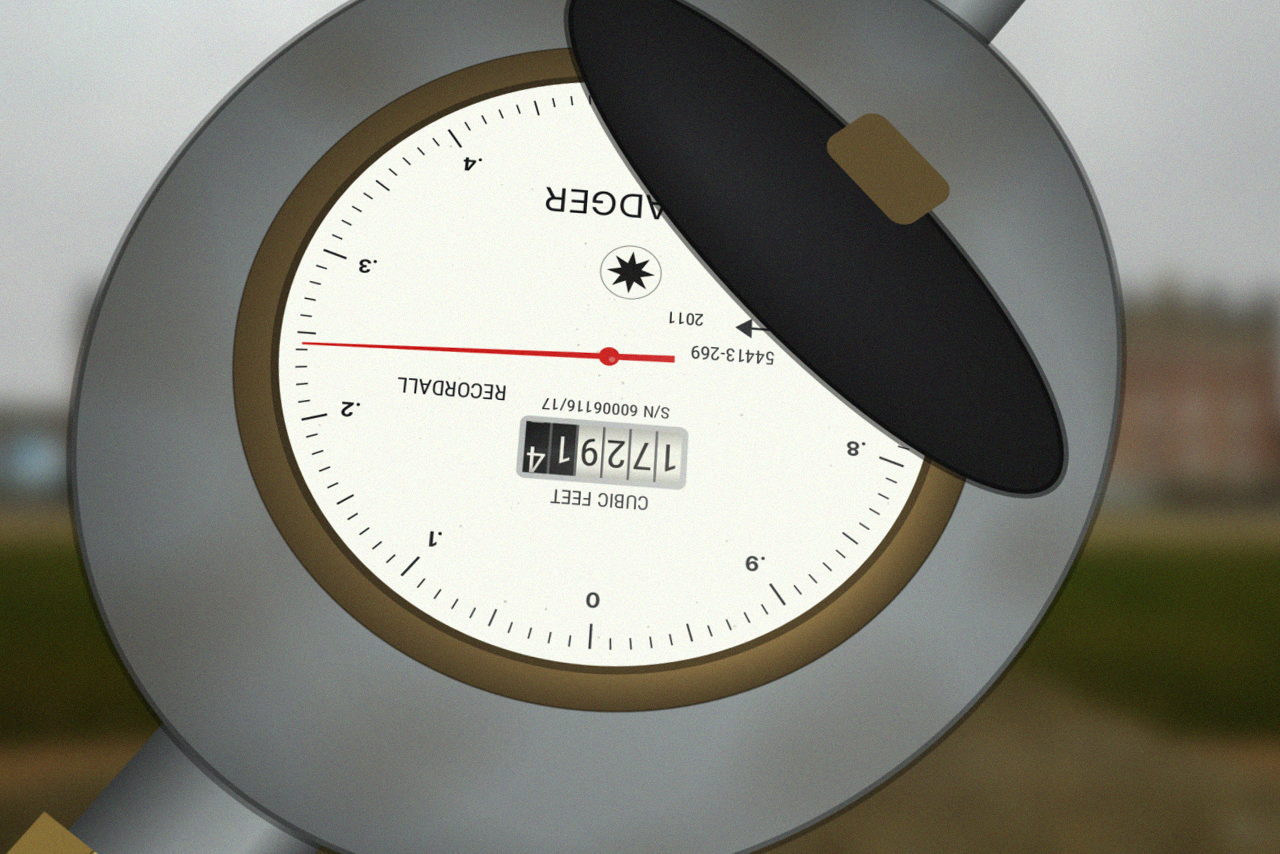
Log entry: 172914.24 ft³
